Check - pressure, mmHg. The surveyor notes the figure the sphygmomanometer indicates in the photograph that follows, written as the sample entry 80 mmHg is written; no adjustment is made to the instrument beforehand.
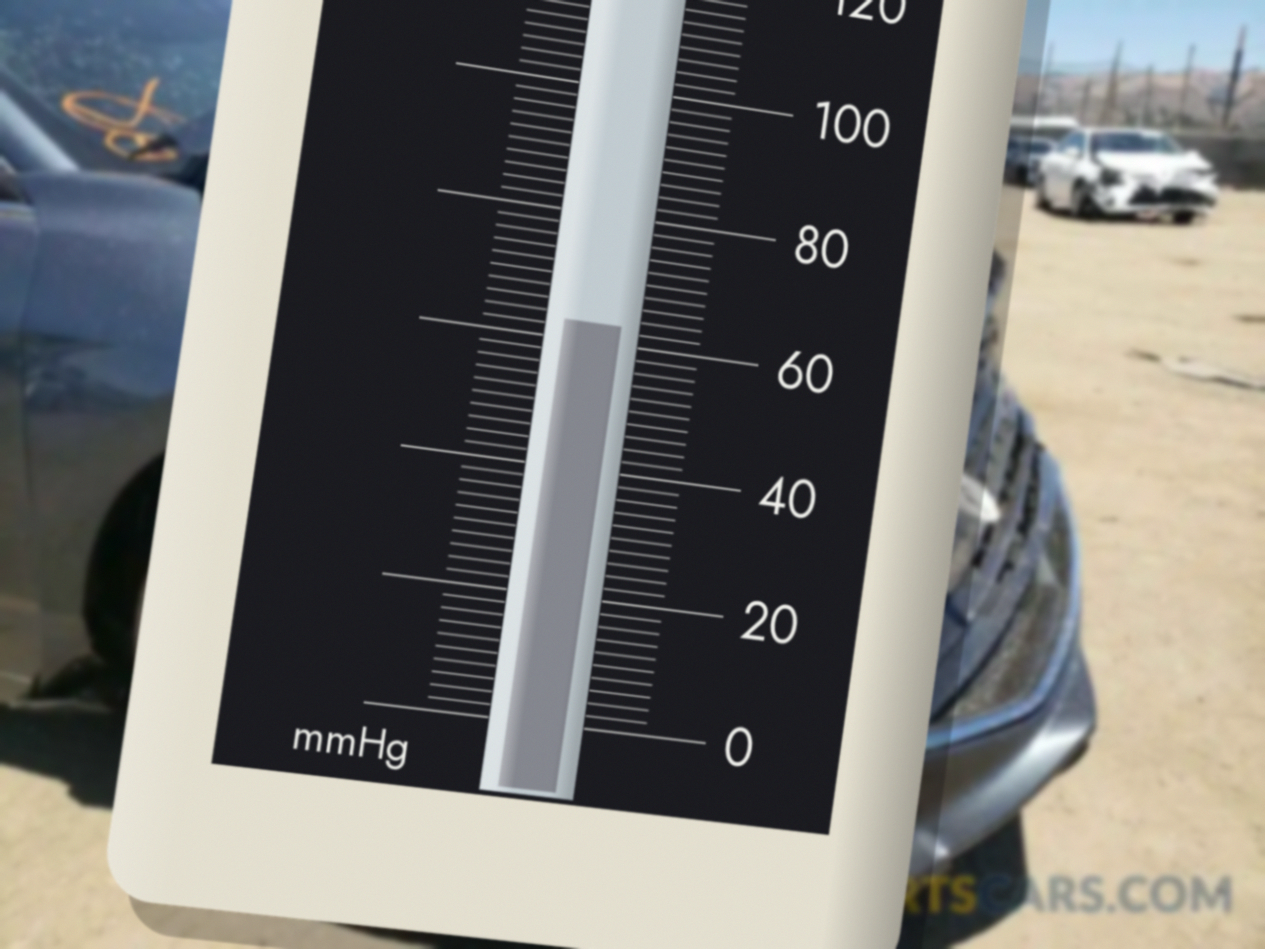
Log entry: 63 mmHg
